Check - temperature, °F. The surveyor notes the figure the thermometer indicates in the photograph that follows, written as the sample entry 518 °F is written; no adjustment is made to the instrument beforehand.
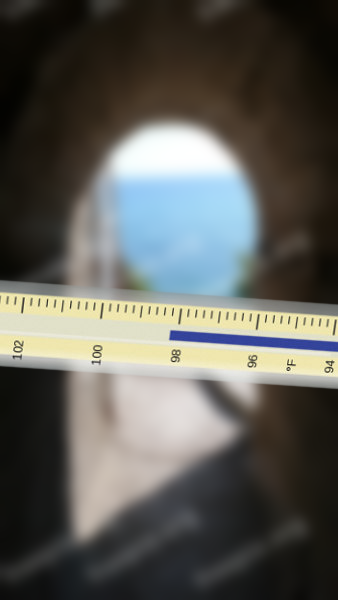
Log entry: 98.2 °F
